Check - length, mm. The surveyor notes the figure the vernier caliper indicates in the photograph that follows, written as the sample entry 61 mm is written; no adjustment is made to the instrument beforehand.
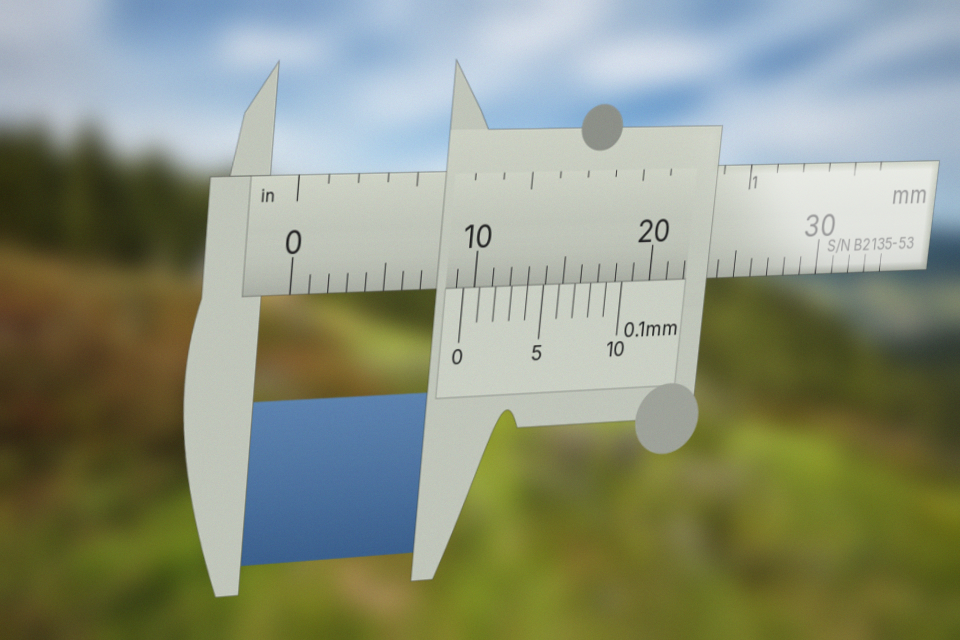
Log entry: 9.4 mm
